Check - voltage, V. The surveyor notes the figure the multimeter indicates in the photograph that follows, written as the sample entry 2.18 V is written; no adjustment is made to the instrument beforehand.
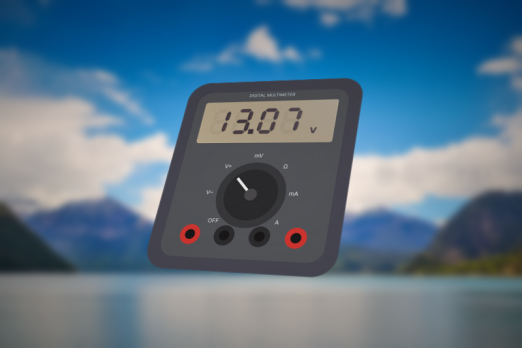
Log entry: 13.07 V
